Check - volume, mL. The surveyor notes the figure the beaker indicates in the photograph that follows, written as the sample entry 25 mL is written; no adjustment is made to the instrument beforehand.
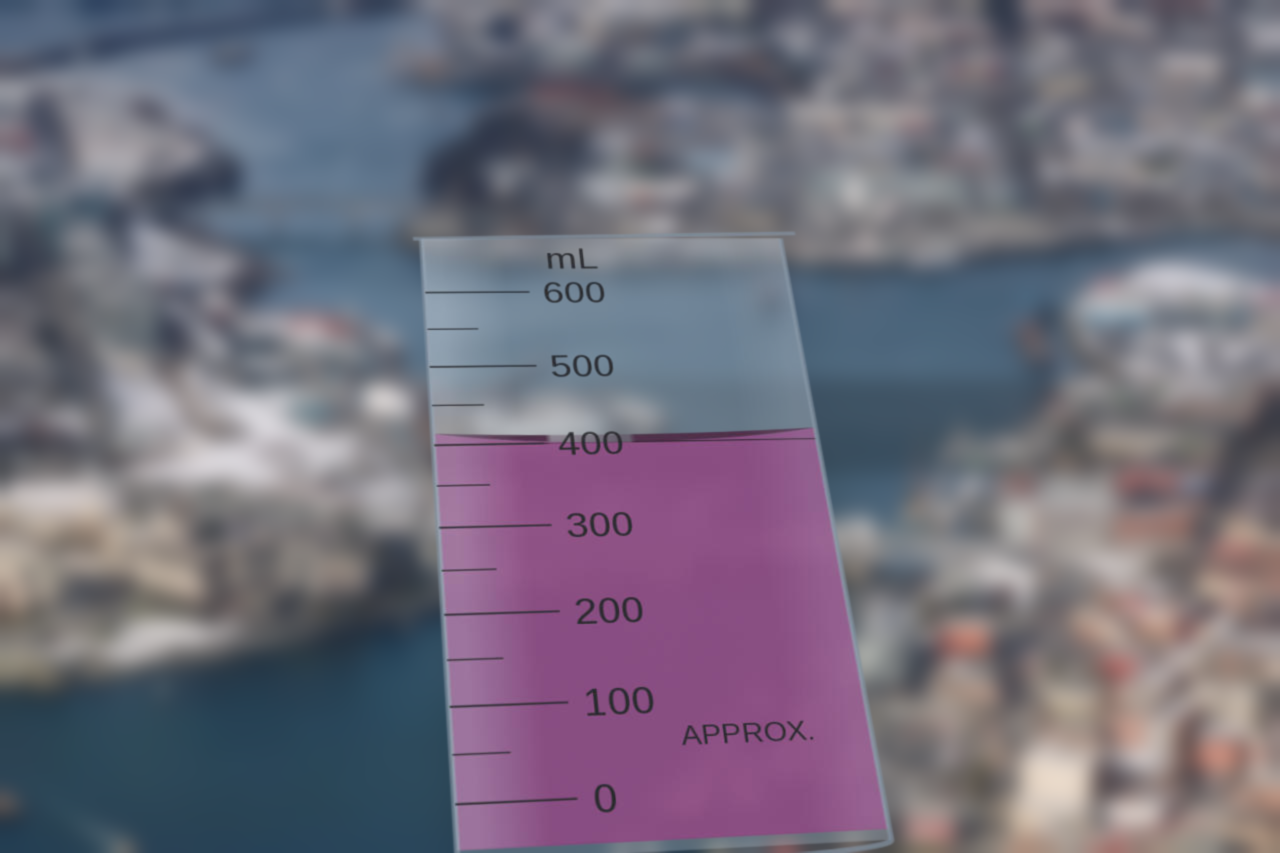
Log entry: 400 mL
